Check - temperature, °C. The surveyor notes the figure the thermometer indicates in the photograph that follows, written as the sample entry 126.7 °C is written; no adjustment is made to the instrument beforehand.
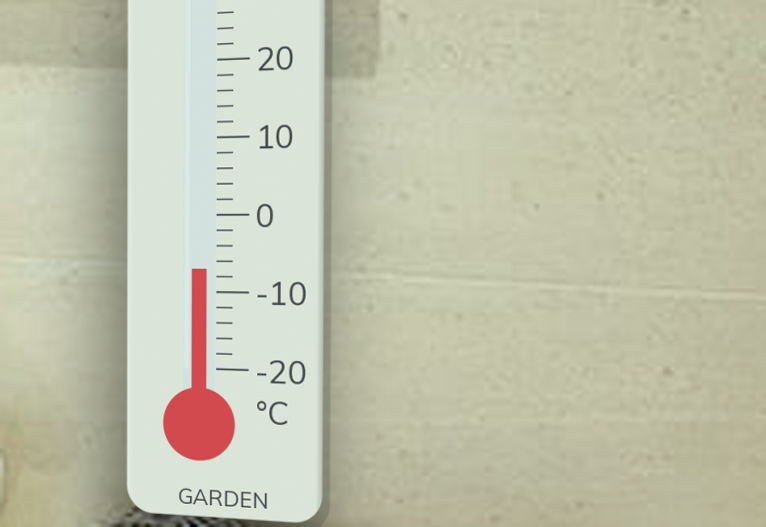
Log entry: -7 °C
